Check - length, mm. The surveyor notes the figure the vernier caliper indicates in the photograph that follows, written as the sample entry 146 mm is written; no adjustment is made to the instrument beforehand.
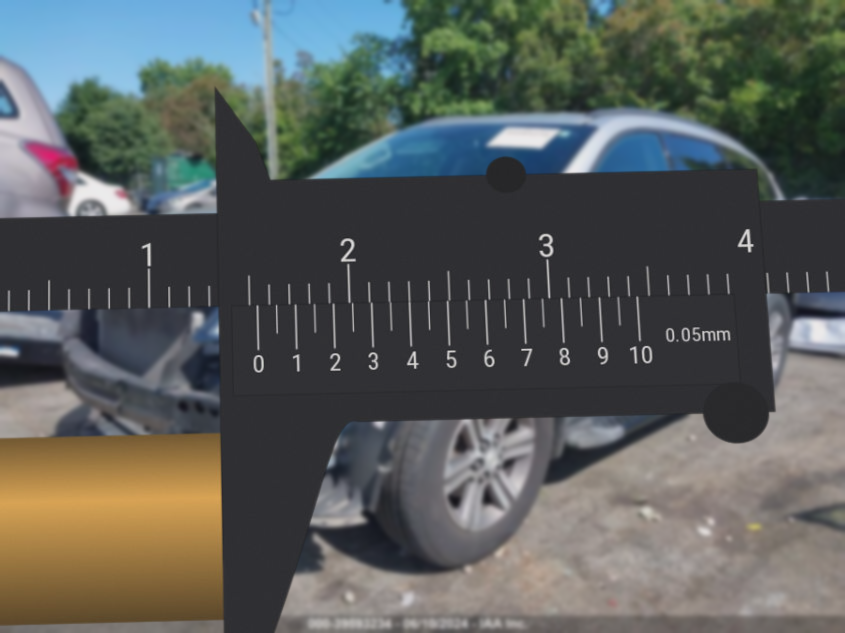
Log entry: 15.4 mm
